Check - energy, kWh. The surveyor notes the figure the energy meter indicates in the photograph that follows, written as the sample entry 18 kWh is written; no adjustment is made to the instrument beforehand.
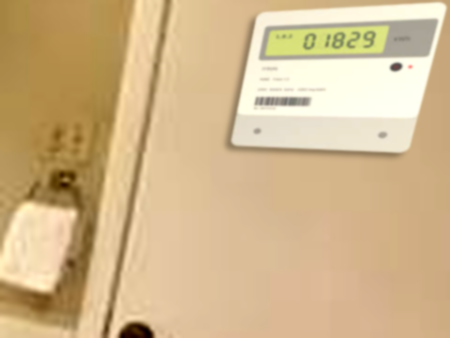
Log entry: 1829 kWh
